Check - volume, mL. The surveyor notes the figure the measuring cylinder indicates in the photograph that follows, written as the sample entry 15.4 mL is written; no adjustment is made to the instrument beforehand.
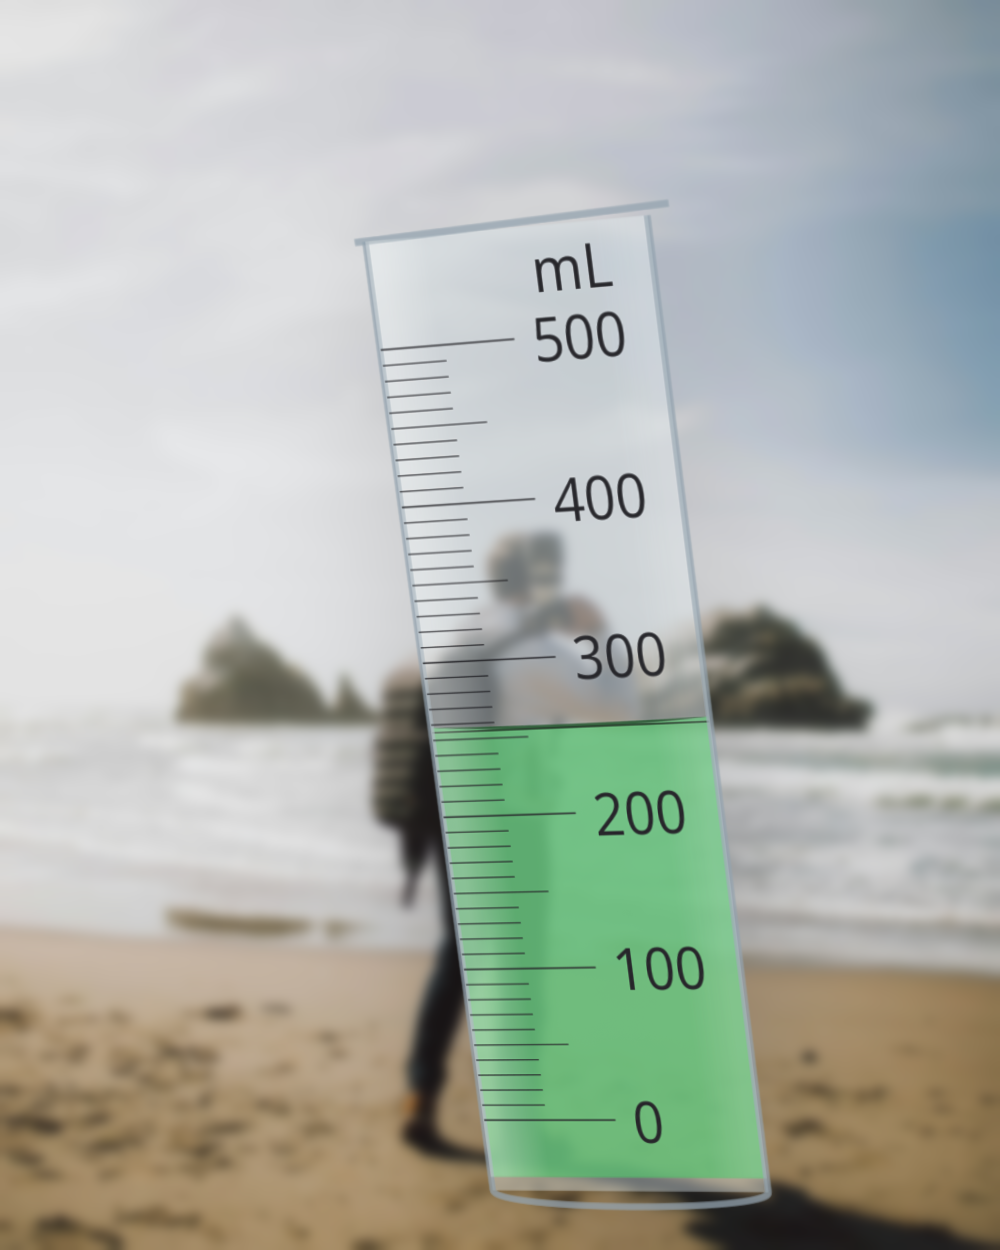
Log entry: 255 mL
